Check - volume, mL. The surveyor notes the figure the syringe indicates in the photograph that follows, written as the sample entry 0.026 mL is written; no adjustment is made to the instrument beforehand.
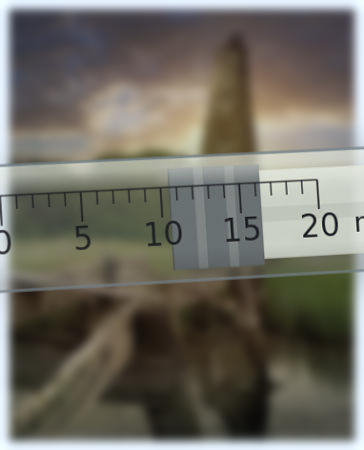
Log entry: 10.5 mL
